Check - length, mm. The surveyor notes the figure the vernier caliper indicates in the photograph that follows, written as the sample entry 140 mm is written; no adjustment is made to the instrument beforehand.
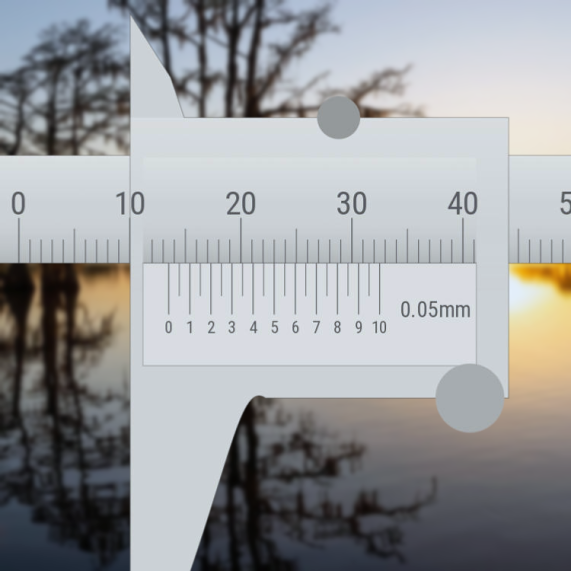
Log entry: 13.5 mm
